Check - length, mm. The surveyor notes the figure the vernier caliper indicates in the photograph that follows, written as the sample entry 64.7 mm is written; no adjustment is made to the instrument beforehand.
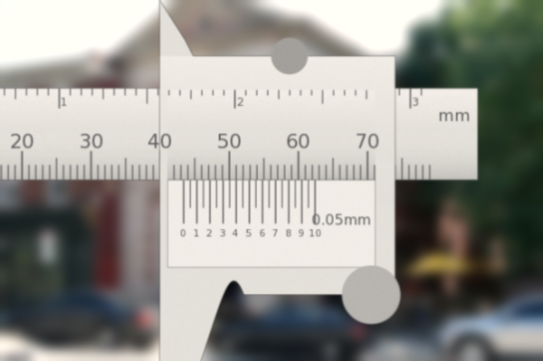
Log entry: 43.4 mm
